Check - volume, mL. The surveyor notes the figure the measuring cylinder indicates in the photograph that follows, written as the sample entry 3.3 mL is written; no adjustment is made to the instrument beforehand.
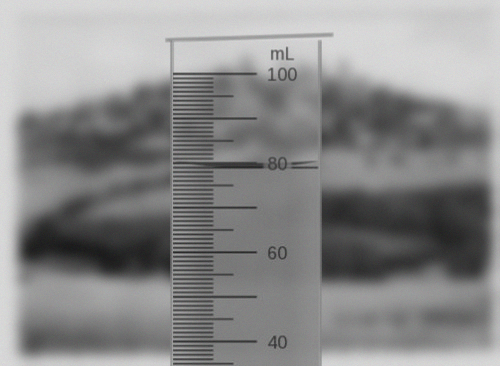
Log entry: 79 mL
